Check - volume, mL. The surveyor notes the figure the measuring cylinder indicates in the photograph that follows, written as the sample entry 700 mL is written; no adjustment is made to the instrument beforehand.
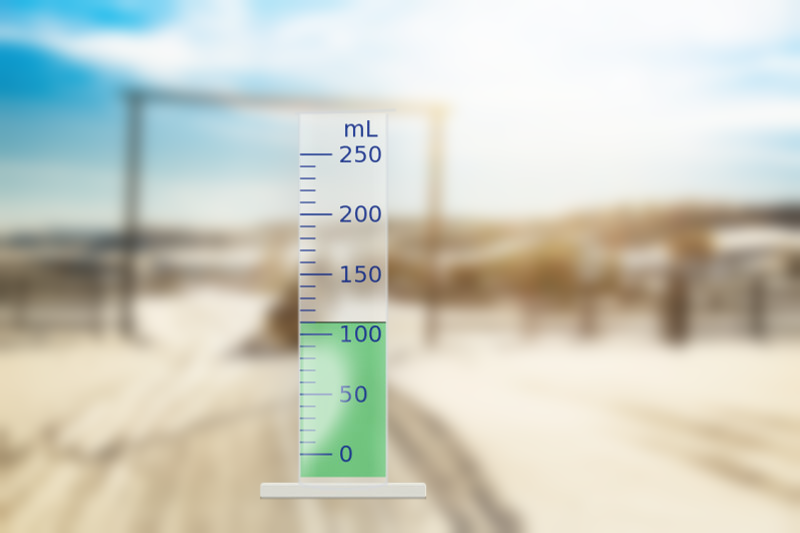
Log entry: 110 mL
